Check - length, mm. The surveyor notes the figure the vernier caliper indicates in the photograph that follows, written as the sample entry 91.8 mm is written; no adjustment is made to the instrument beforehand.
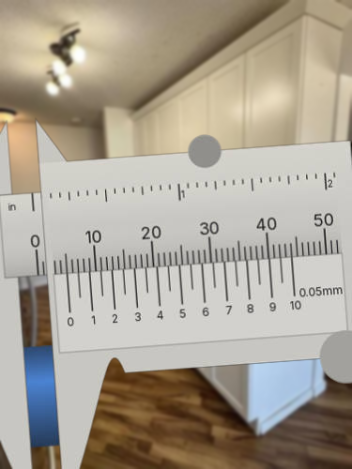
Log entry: 5.0 mm
